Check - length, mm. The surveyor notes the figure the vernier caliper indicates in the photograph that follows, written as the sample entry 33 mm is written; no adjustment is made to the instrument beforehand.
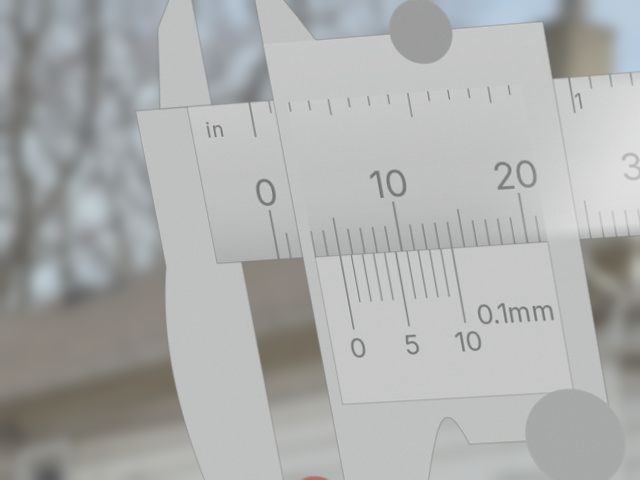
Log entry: 5.0 mm
